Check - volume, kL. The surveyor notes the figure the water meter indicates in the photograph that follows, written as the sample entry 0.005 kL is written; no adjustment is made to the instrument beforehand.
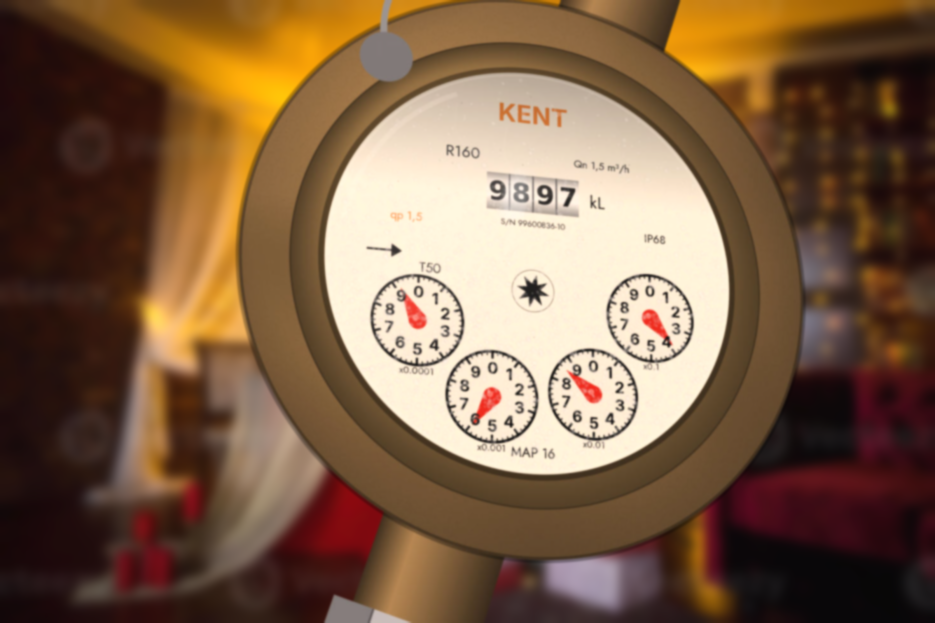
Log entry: 9897.3859 kL
